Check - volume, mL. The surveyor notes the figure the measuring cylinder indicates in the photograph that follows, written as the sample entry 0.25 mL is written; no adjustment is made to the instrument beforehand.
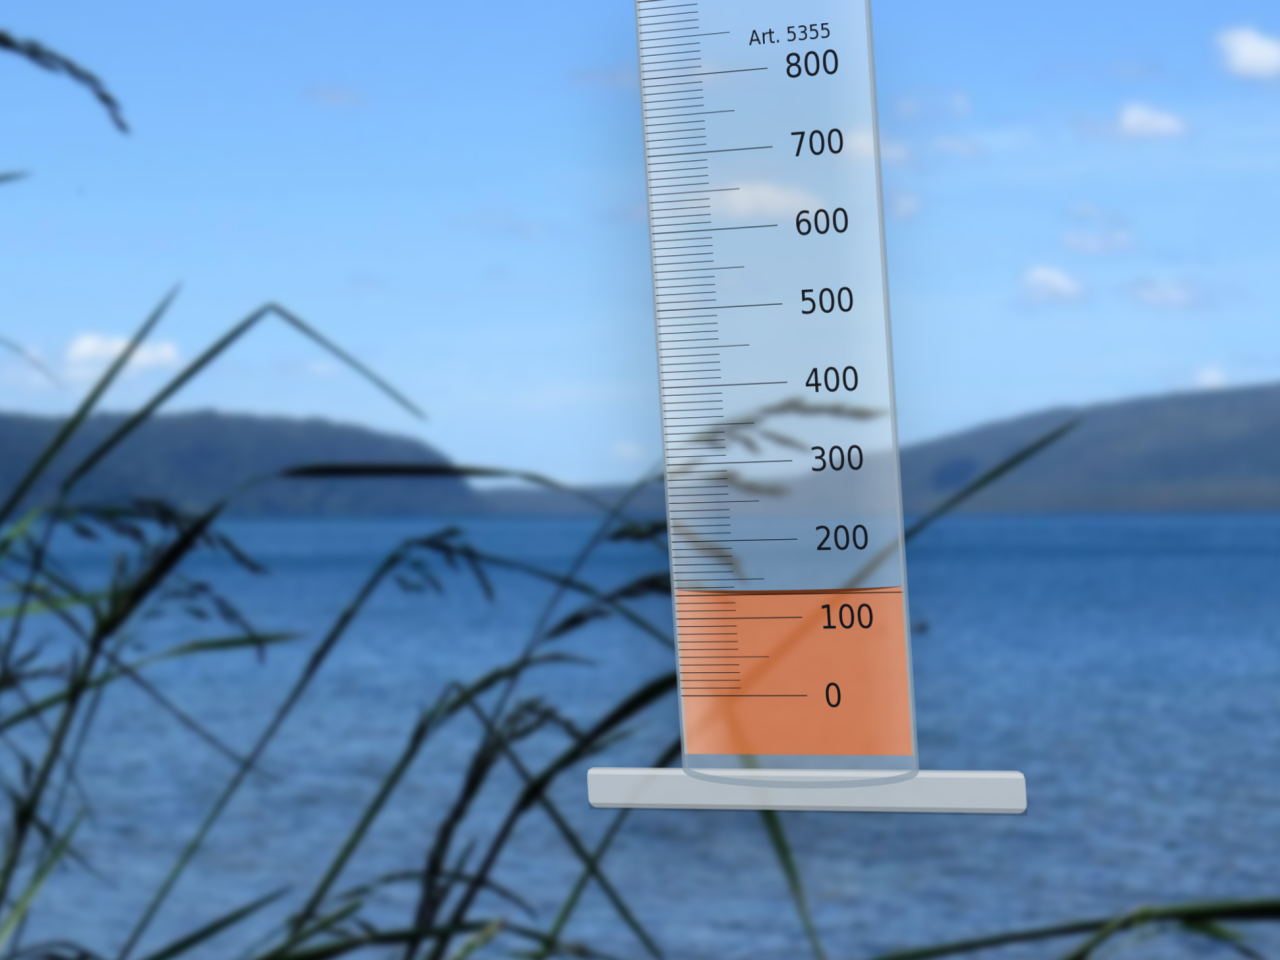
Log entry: 130 mL
